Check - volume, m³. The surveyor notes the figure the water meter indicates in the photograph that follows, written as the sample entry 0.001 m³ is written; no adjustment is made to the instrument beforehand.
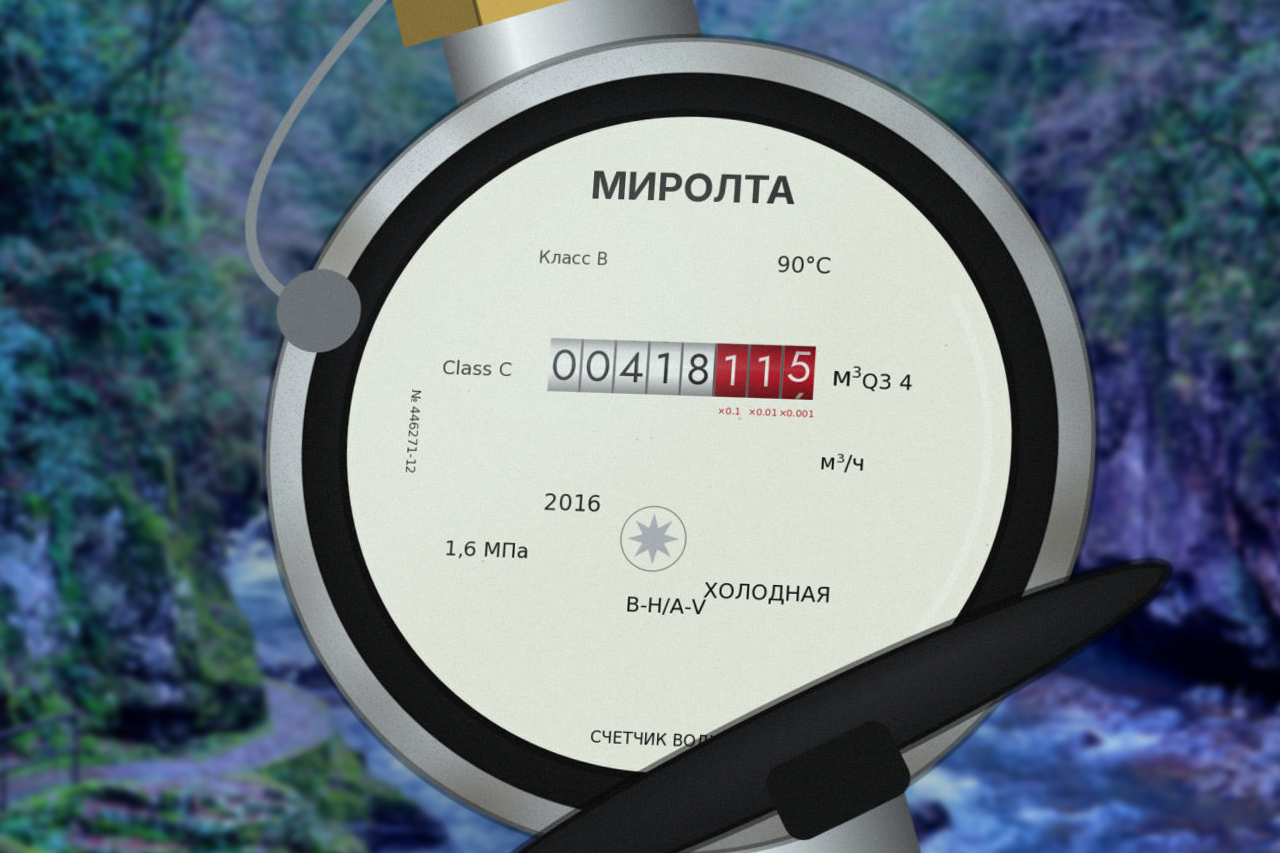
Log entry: 418.115 m³
